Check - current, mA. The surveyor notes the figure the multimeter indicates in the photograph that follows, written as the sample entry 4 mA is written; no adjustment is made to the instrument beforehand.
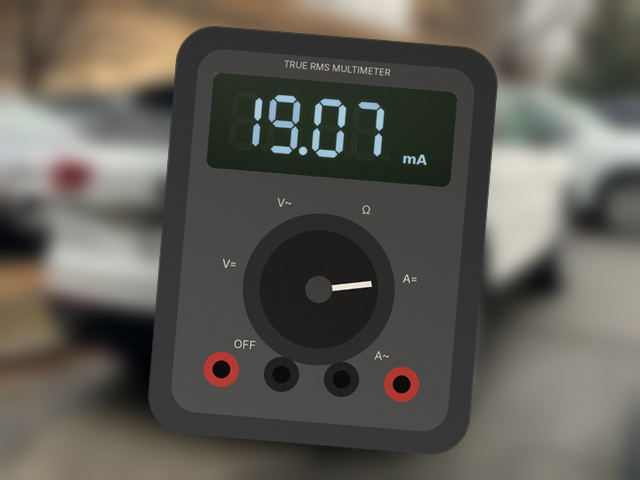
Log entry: 19.07 mA
